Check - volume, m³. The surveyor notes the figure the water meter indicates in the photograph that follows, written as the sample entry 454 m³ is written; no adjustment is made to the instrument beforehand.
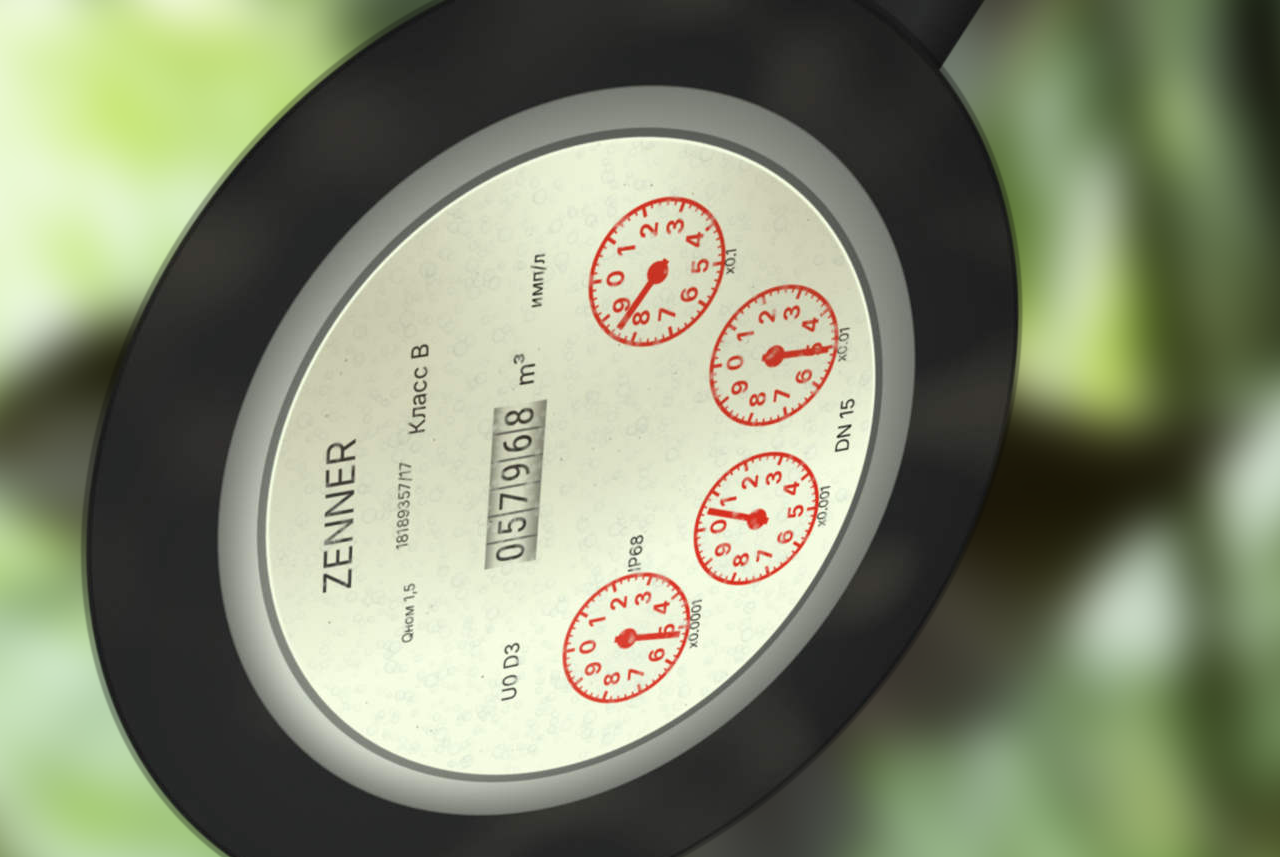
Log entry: 57968.8505 m³
